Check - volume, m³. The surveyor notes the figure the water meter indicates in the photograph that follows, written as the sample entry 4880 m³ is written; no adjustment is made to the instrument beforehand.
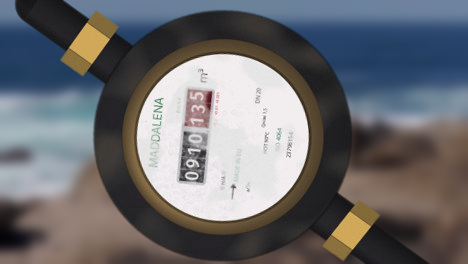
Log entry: 910.135 m³
